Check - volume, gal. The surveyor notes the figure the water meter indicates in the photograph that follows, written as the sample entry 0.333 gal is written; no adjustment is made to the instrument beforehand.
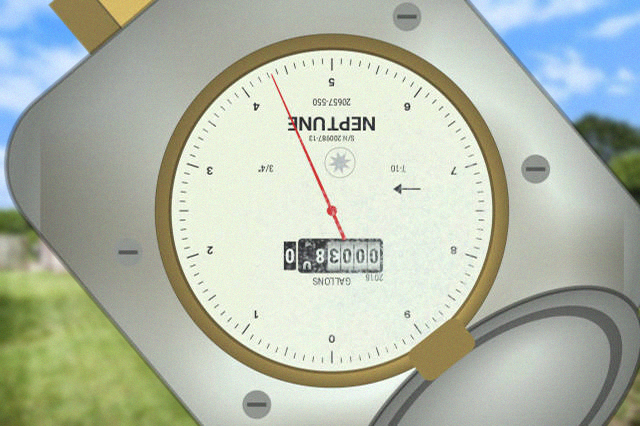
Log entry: 3804.3 gal
